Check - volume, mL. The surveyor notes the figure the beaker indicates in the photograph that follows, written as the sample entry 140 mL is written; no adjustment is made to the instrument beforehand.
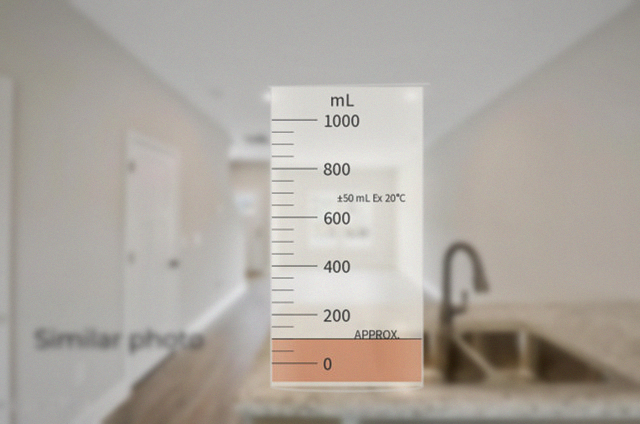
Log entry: 100 mL
